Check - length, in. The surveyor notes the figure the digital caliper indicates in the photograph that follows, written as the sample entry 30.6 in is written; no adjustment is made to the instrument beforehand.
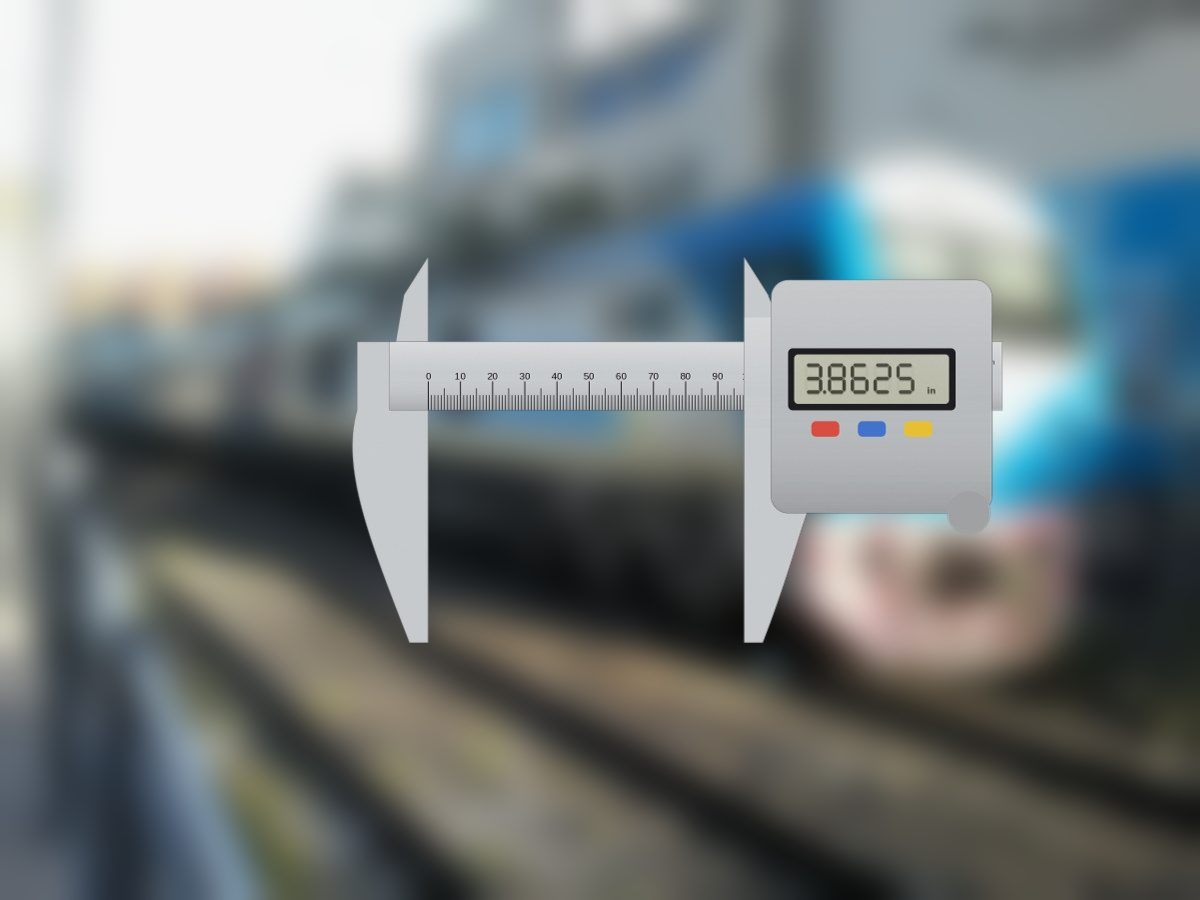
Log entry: 3.8625 in
